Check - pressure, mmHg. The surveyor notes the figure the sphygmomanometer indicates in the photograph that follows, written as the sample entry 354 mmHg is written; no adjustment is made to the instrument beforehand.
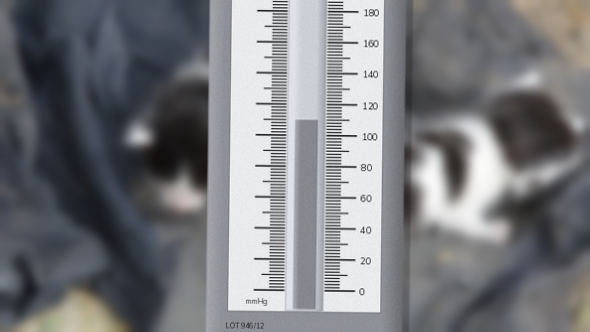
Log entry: 110 mmHg
